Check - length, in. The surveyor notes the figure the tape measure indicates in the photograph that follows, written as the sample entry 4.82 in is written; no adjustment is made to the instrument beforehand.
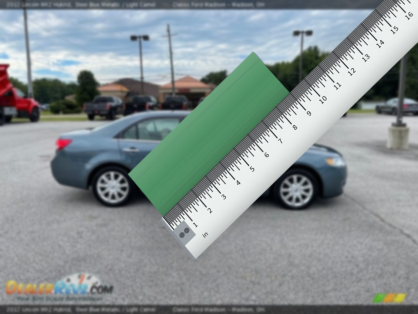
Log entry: 9 in
